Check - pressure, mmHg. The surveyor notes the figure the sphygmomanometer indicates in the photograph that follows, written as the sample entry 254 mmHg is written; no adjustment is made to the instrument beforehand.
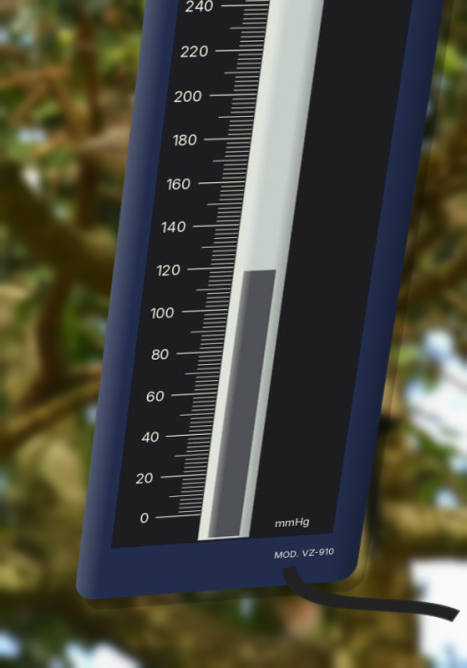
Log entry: 118 mmHg
